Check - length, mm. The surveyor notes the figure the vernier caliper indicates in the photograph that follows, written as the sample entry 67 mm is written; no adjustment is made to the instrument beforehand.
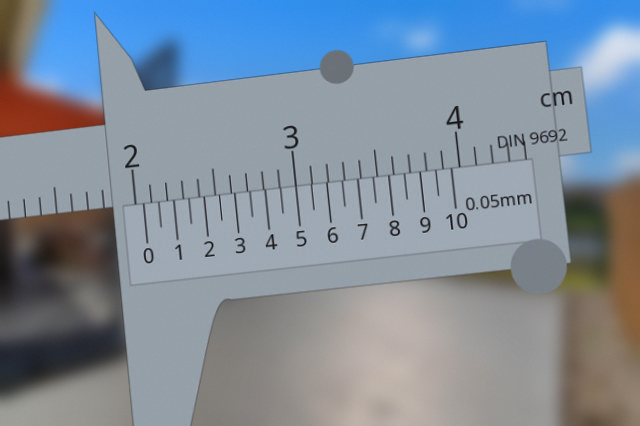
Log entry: 20.5 mm
